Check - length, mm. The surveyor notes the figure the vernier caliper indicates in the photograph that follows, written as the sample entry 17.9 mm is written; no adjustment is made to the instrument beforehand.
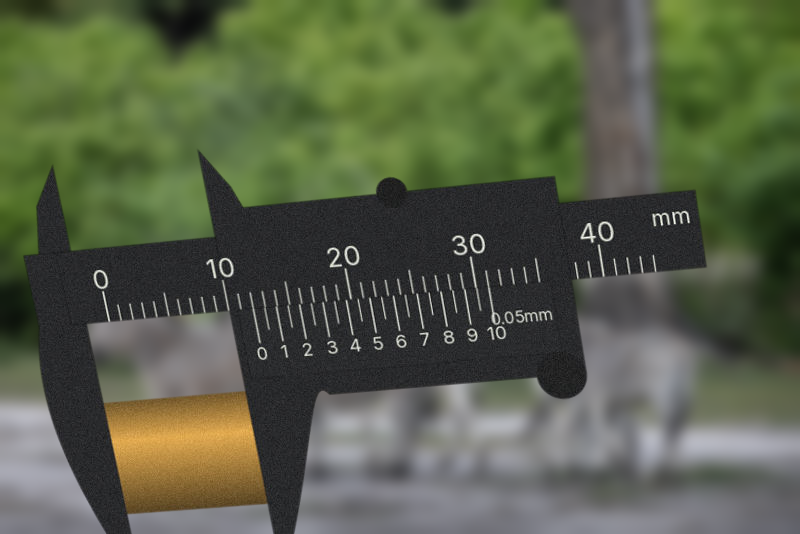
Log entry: 12.0 mm
